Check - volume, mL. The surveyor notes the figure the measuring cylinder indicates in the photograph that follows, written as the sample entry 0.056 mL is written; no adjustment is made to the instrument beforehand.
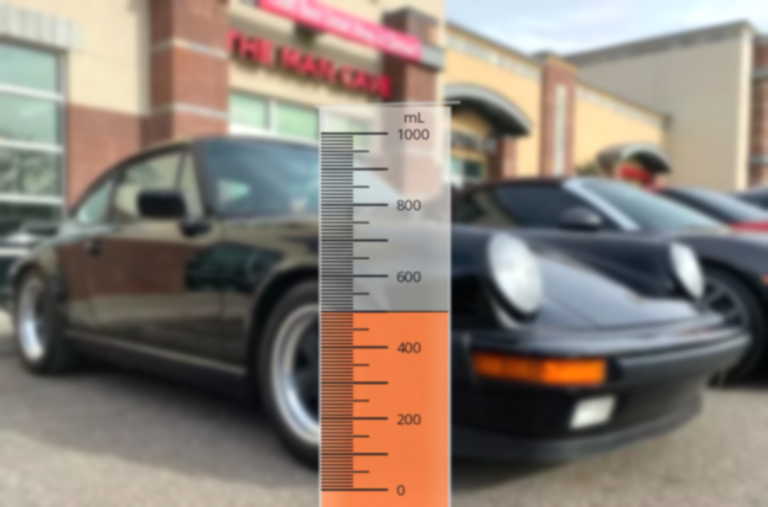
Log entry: 500 mL
